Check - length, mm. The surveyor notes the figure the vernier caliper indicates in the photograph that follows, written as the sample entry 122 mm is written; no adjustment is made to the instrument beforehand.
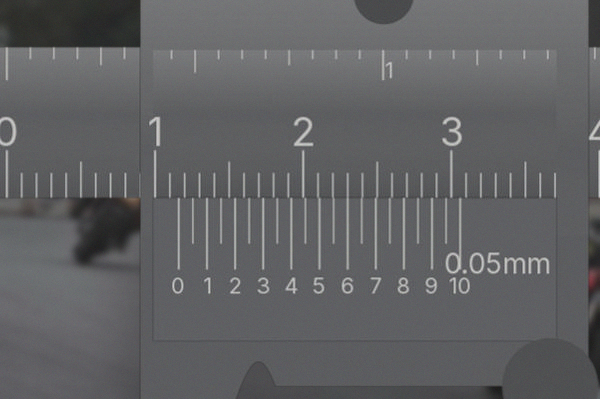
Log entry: 11.6 mm
